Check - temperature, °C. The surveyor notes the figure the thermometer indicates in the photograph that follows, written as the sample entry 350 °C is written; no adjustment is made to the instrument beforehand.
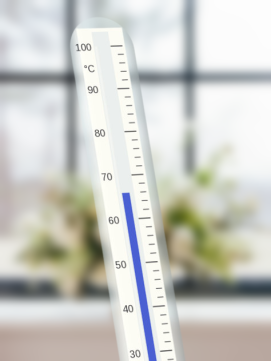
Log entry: 66 °C
